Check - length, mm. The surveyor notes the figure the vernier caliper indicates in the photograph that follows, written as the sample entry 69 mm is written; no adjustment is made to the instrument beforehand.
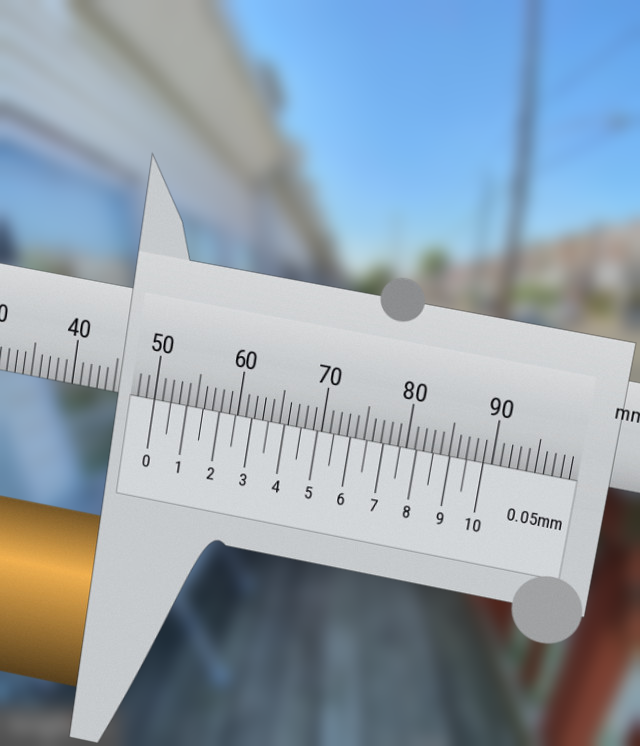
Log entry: 50.0 mm
